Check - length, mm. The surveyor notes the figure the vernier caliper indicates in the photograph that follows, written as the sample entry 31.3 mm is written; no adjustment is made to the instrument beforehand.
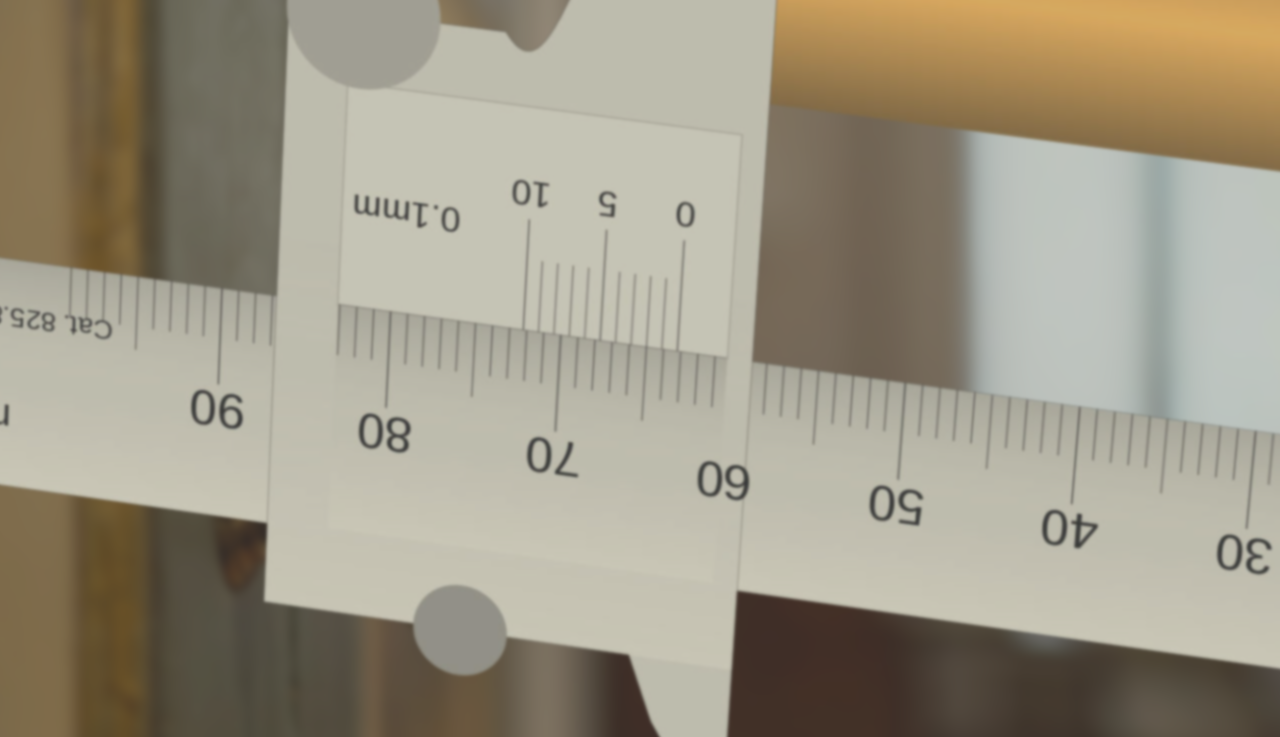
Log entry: 63.2 mm
